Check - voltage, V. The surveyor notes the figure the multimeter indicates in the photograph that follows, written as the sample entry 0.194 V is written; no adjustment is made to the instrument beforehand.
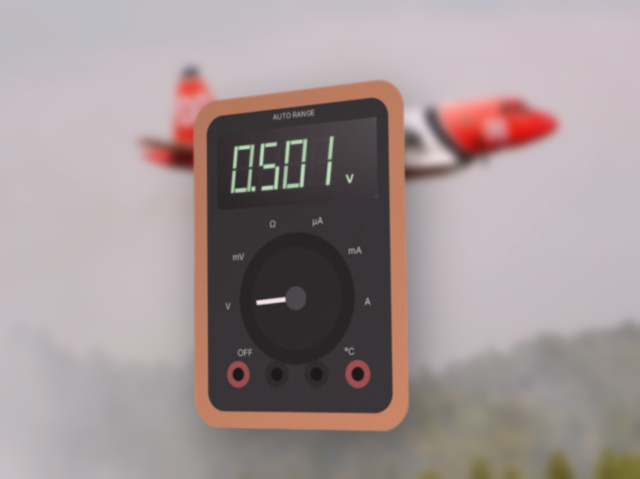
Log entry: 0.501 V
